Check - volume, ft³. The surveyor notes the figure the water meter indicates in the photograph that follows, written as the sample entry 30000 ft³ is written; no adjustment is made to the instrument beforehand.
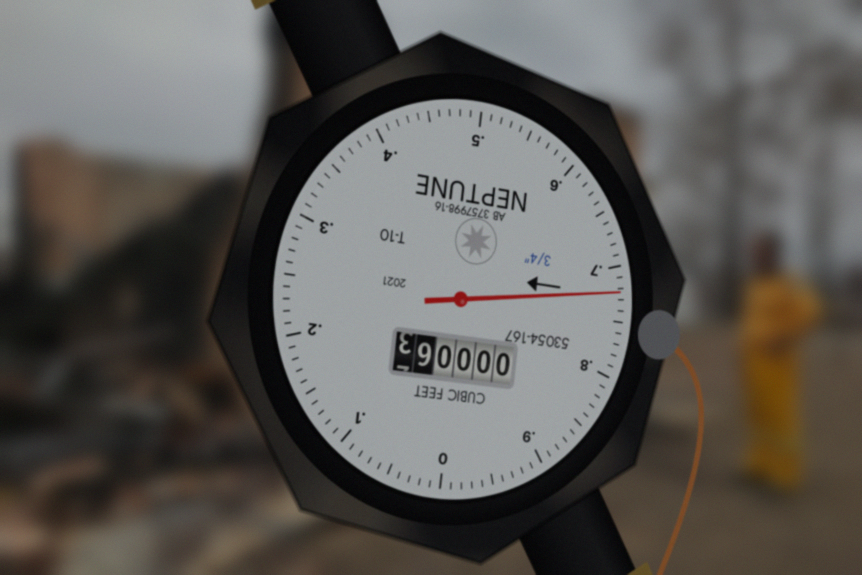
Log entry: 62.72 ft³
